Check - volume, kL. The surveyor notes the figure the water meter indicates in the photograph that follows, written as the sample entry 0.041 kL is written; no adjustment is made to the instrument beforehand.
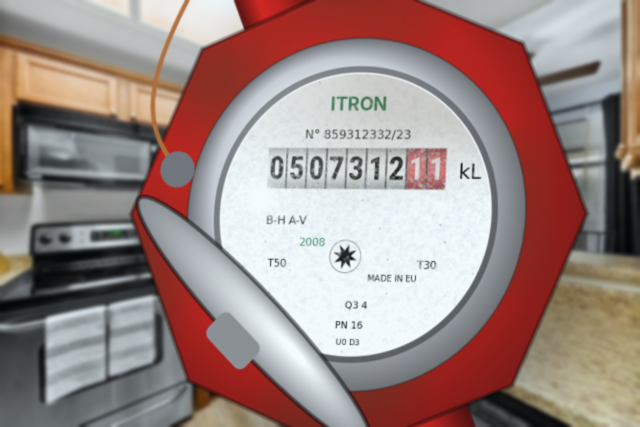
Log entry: 507312.11 kL
